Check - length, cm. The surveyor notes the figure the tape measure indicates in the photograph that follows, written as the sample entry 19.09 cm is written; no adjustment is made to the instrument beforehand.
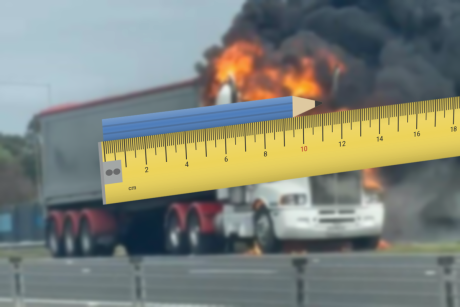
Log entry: 11 cm
